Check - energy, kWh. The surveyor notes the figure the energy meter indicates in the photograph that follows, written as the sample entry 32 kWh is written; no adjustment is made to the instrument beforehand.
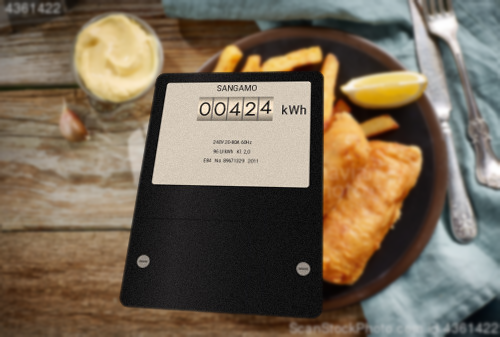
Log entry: 424 kWh
